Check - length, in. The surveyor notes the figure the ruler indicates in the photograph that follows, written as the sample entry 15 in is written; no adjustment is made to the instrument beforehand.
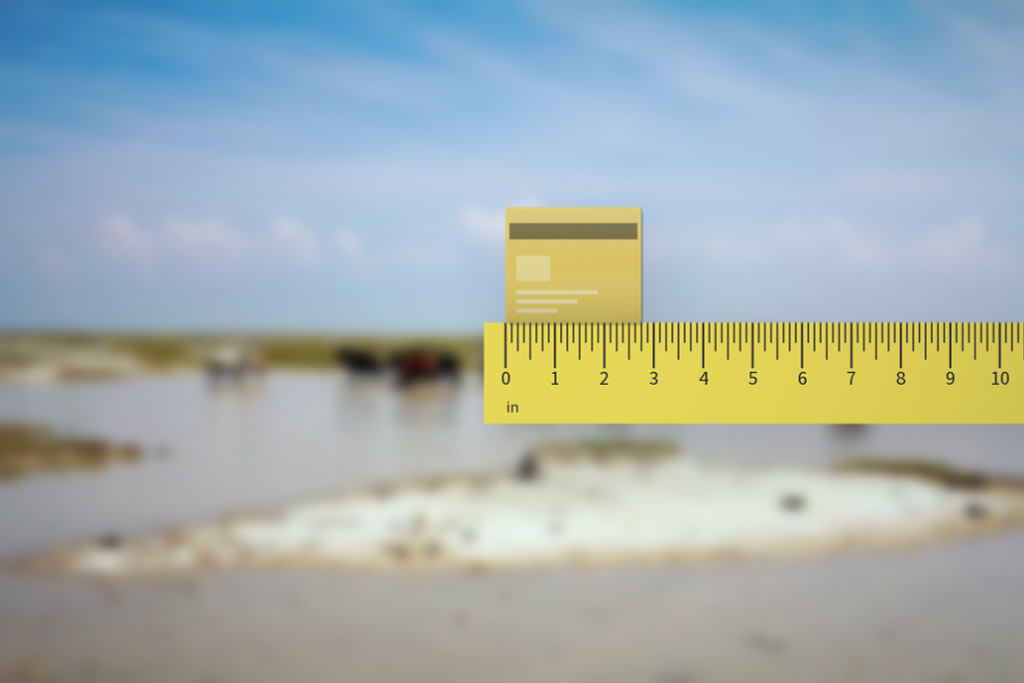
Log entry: 2.75 in
